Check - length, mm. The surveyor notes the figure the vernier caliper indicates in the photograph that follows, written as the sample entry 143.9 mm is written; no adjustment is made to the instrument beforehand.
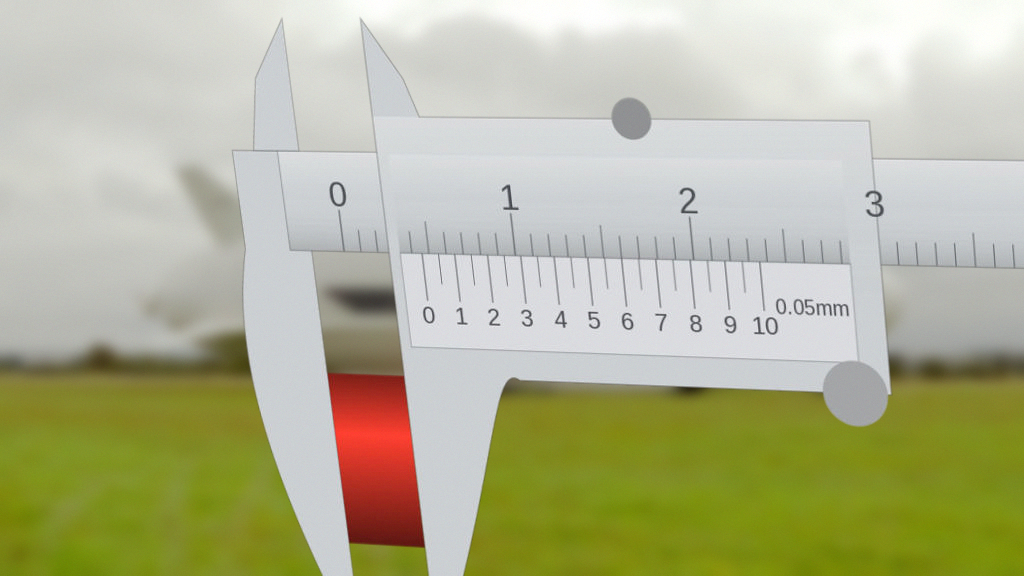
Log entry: 4.6 mm
